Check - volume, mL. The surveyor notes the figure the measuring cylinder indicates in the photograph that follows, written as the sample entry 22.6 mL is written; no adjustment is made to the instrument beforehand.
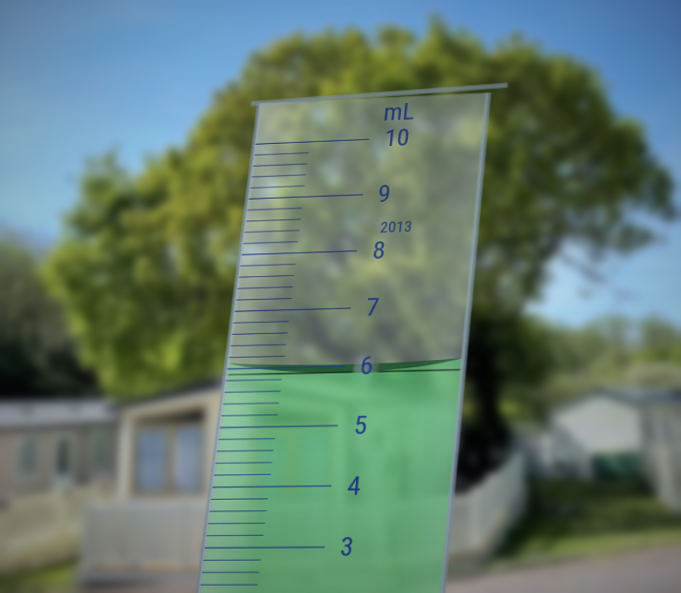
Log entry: 5.9 mL
